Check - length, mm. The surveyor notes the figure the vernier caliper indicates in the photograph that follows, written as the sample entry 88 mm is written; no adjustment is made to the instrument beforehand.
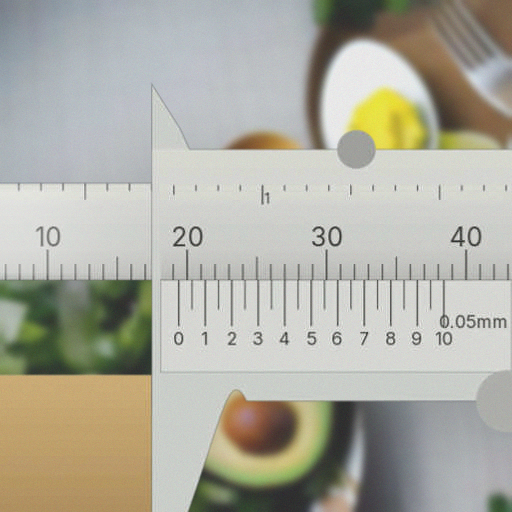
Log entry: 19.4 mm
